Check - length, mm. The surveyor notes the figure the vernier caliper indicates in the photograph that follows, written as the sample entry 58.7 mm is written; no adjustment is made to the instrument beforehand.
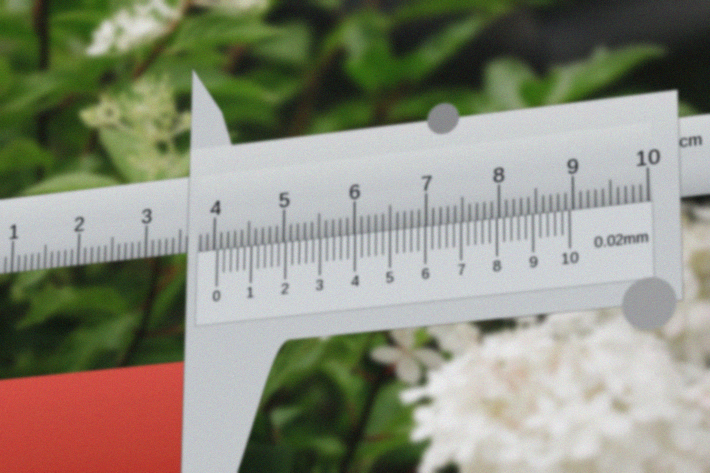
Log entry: 40.5 mm
